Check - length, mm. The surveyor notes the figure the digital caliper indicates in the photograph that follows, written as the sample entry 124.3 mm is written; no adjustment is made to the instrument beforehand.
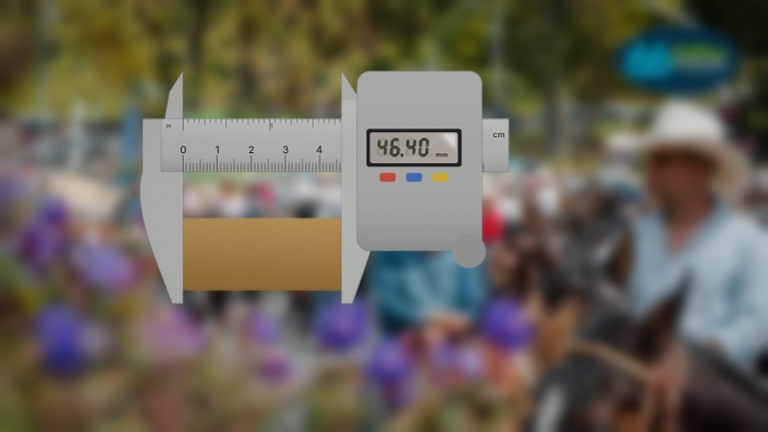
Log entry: 46.40 mm
